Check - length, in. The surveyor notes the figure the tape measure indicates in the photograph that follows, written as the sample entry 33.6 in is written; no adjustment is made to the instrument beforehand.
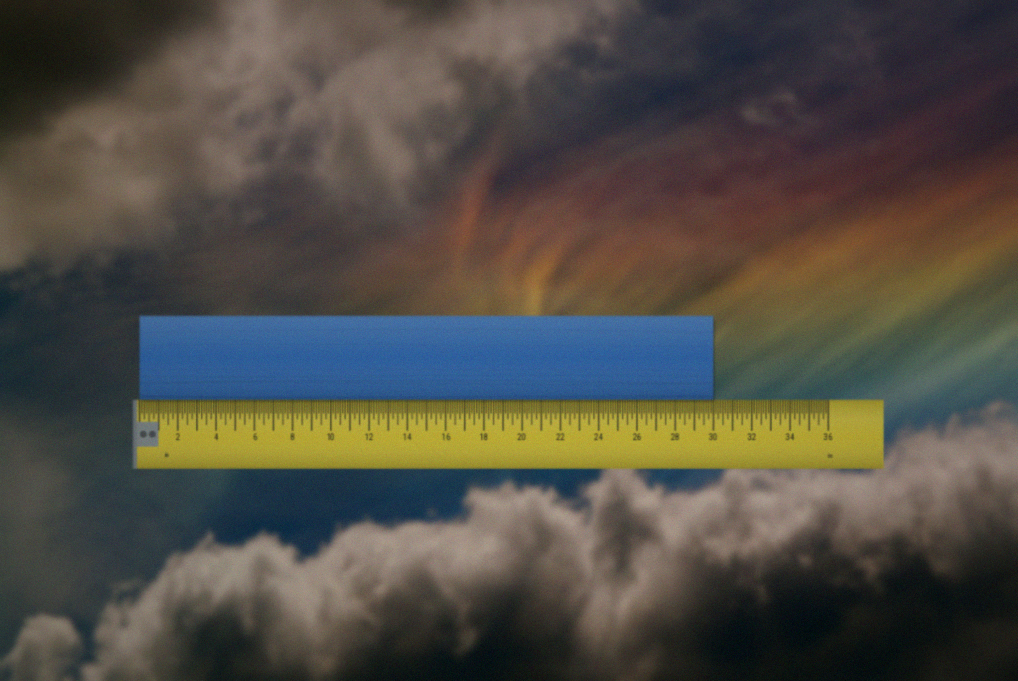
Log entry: 30 in
